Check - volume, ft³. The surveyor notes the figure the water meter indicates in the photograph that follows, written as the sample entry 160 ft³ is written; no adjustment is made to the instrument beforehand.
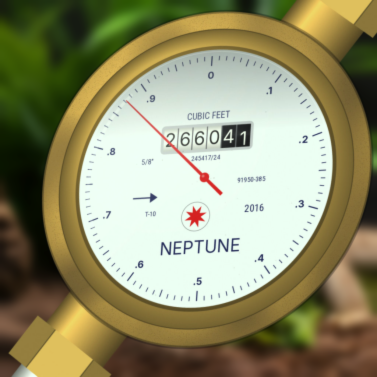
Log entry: 266040.87 ft³
